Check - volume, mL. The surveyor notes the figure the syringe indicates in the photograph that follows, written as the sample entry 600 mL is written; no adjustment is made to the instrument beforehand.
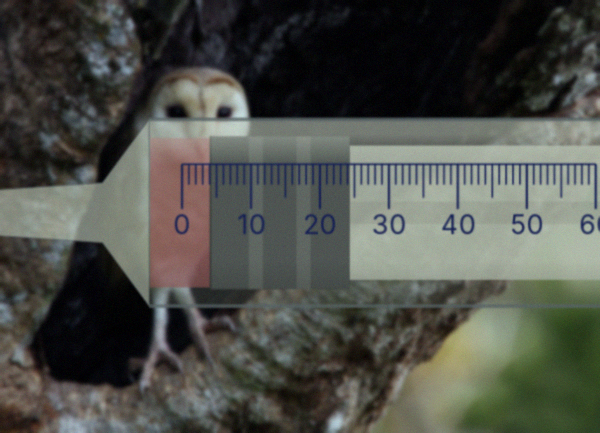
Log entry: 4 mL
